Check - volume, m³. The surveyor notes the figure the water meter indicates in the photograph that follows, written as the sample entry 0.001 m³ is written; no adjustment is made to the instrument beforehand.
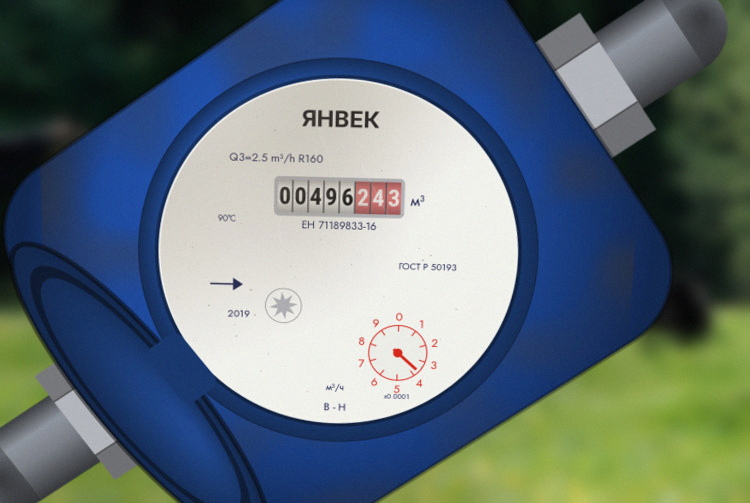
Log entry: 496.2433 m³
